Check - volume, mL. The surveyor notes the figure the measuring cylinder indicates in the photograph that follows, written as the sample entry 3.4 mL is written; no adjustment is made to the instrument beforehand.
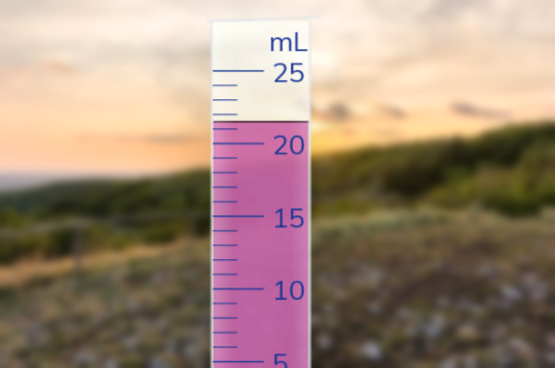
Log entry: 21.5 mL
